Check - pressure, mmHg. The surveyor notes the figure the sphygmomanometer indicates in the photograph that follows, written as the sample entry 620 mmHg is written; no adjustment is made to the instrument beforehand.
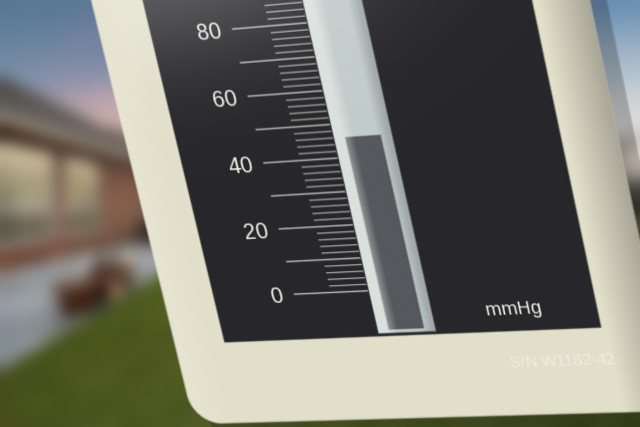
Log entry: 46 mmHg
